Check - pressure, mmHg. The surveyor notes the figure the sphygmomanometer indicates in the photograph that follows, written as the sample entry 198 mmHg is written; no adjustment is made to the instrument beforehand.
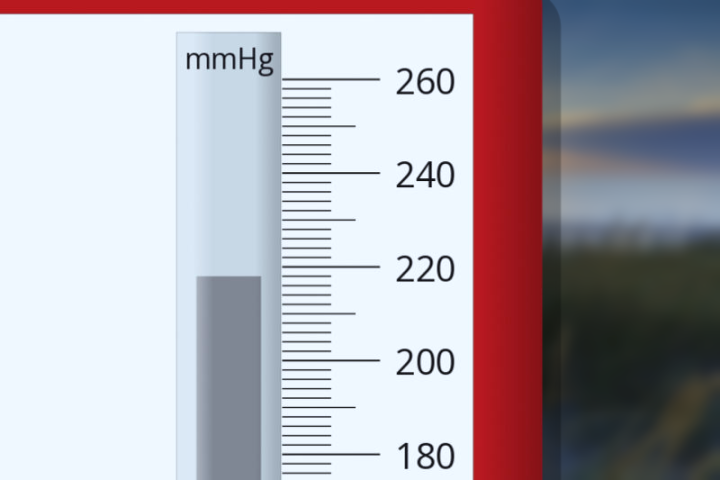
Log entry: 218 mmHg
